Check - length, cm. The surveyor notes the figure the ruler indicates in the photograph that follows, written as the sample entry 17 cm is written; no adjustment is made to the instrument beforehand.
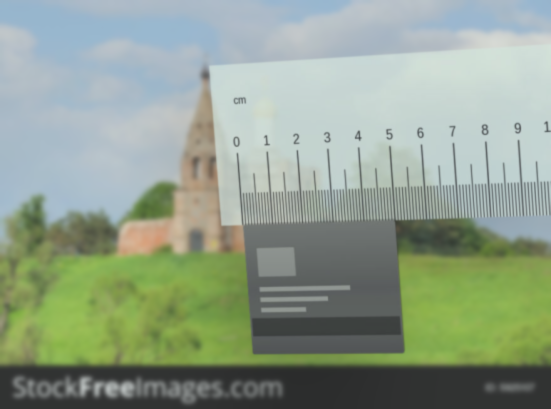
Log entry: 5 cm
